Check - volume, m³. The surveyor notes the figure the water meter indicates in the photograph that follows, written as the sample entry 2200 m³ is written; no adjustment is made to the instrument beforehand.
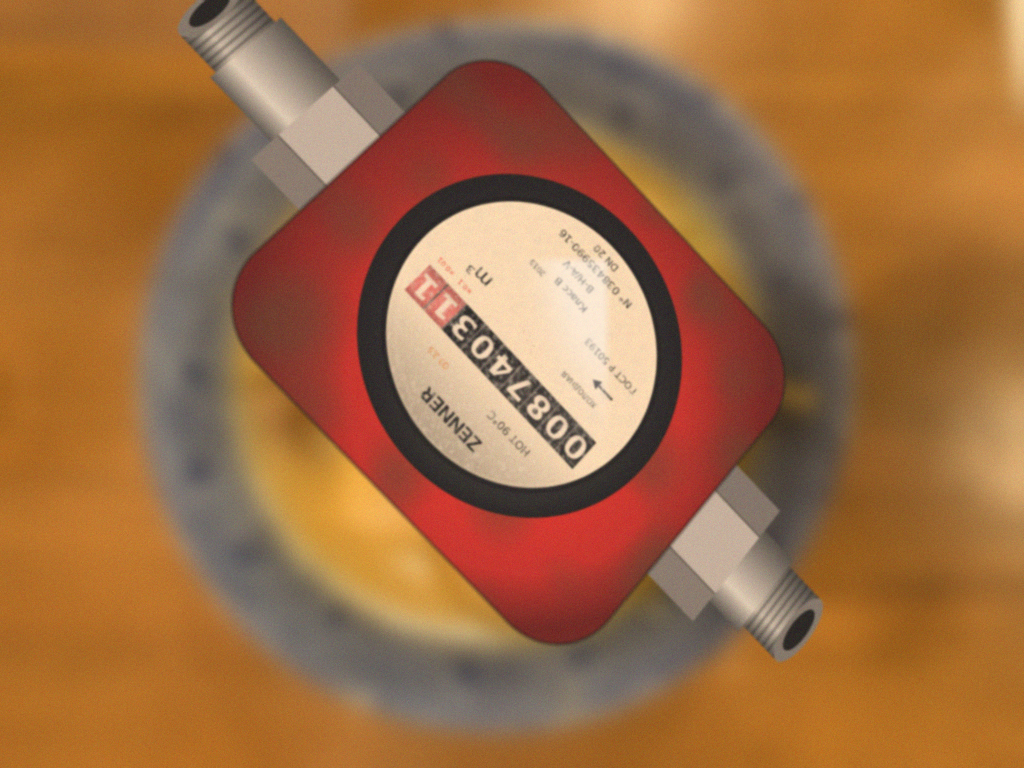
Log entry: 87403.11 m³
